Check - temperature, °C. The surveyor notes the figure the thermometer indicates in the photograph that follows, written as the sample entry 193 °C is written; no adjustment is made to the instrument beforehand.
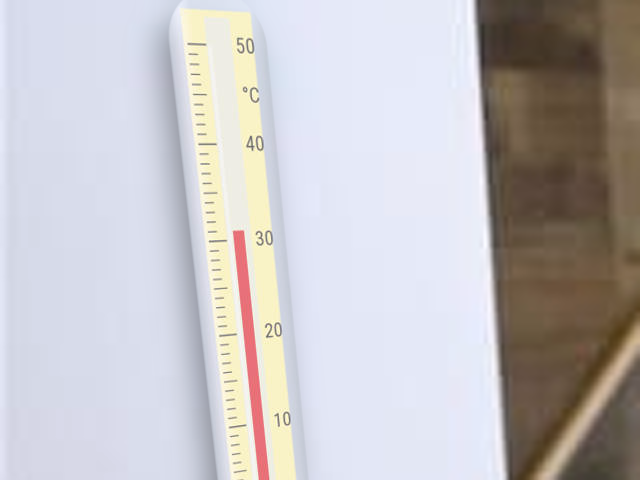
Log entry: 31 °C
